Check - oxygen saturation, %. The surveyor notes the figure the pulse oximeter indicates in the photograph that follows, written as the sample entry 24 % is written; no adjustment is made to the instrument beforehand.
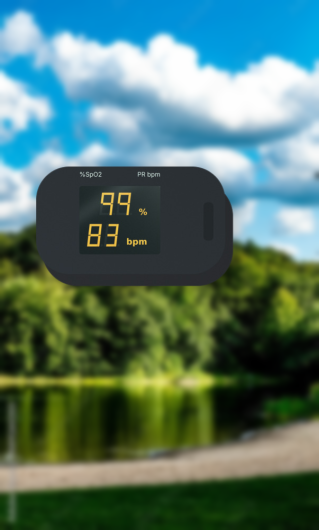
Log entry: 99 %
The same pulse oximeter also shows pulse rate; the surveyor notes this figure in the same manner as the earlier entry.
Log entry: 83 bpm
